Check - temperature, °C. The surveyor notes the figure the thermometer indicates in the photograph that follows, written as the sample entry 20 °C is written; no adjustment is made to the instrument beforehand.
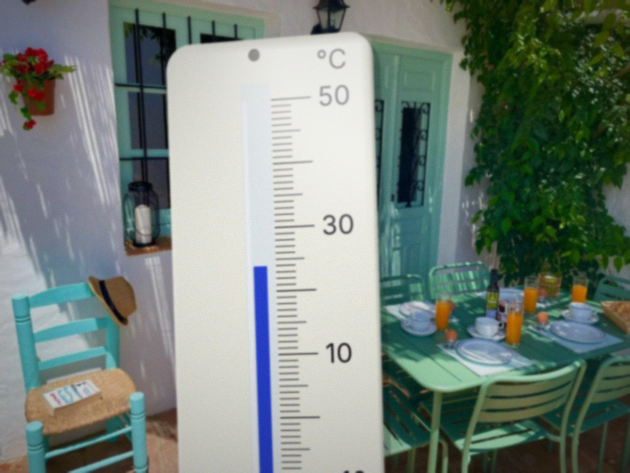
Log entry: 24 °C
